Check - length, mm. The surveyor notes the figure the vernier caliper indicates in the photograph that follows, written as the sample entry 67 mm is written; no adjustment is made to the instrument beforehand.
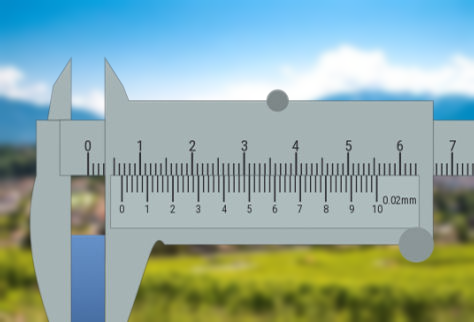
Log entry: 6.5 mm
